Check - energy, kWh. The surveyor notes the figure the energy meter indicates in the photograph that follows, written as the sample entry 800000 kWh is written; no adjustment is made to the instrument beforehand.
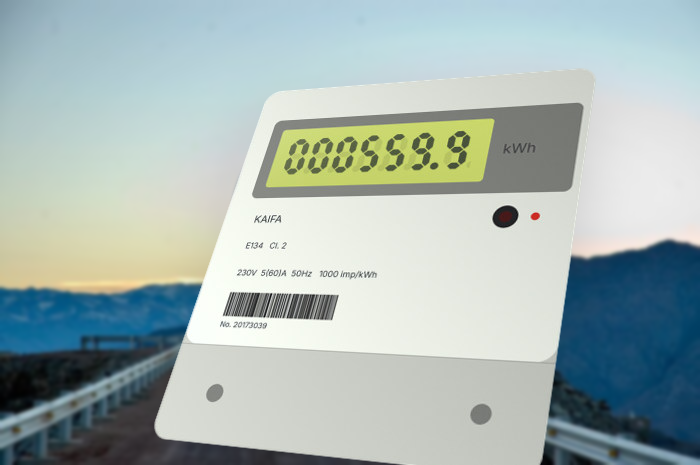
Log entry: 559.9 kWh
